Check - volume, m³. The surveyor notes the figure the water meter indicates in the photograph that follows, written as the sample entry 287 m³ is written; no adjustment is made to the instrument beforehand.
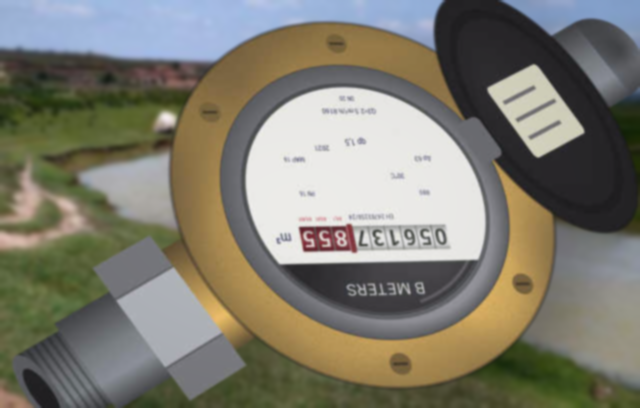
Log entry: 56137.855 m³
